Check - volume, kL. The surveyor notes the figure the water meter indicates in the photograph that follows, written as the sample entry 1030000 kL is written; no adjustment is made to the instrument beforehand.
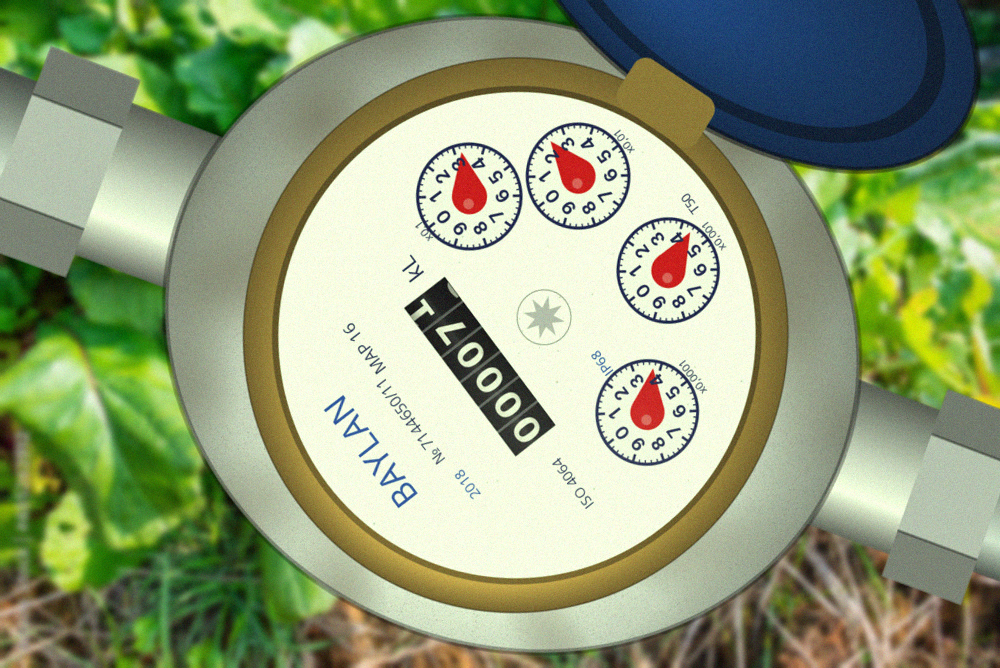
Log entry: 71.3243 kL
